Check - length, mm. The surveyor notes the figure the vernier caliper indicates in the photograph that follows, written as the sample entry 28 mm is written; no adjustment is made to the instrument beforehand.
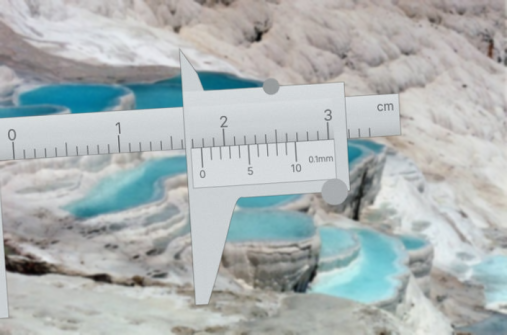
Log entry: 17.8 mm
